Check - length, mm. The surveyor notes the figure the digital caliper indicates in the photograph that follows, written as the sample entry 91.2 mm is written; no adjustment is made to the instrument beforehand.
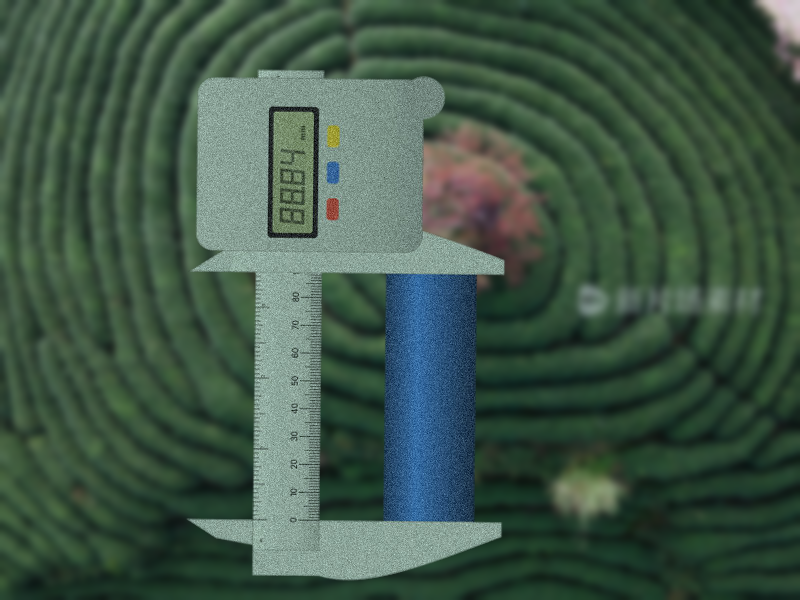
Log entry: 88.84 mm
